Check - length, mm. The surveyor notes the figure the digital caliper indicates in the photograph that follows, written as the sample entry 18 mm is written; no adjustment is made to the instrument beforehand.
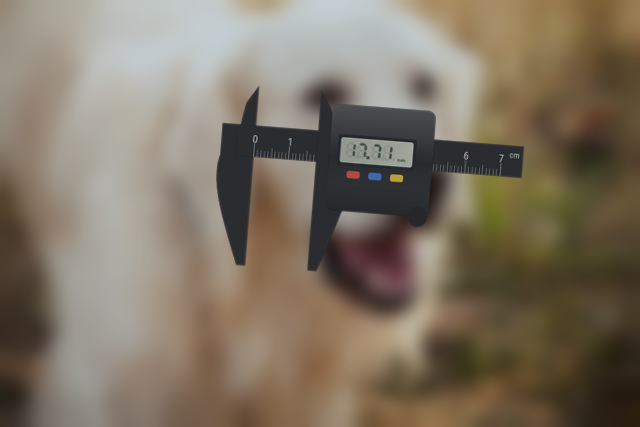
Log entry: 17.71 mm
